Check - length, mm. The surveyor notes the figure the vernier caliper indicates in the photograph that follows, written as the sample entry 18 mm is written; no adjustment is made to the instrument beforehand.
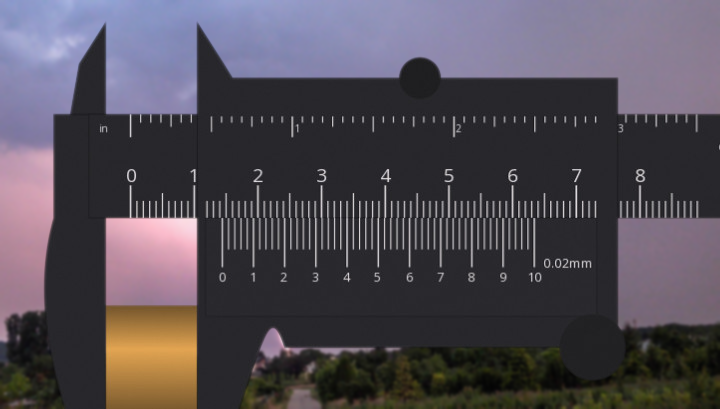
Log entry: 14.4 mm
